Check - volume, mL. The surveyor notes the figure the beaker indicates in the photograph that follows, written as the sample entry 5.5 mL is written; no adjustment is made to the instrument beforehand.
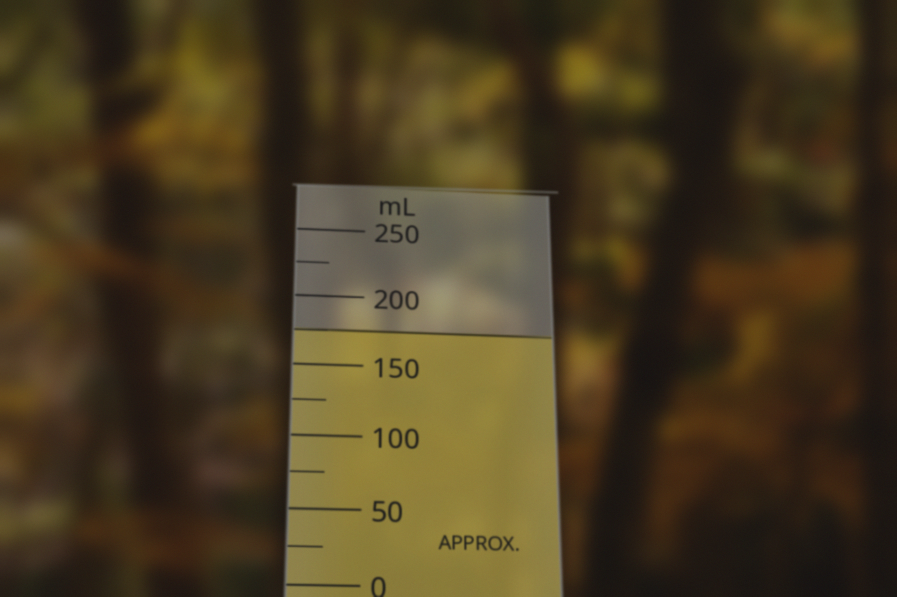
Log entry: 175 mL
